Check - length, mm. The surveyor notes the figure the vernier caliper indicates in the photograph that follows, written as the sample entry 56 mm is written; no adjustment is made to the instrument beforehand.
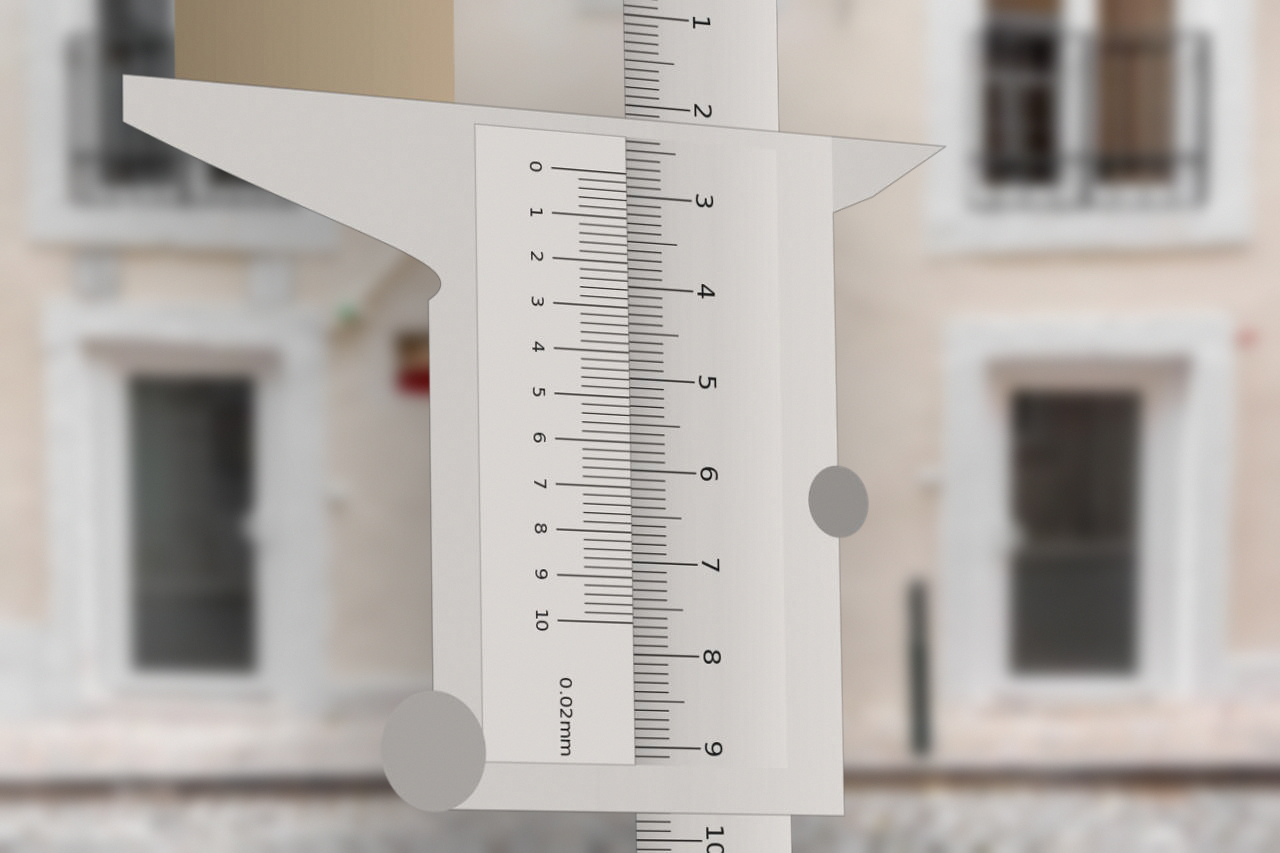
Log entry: 27.6 mm
